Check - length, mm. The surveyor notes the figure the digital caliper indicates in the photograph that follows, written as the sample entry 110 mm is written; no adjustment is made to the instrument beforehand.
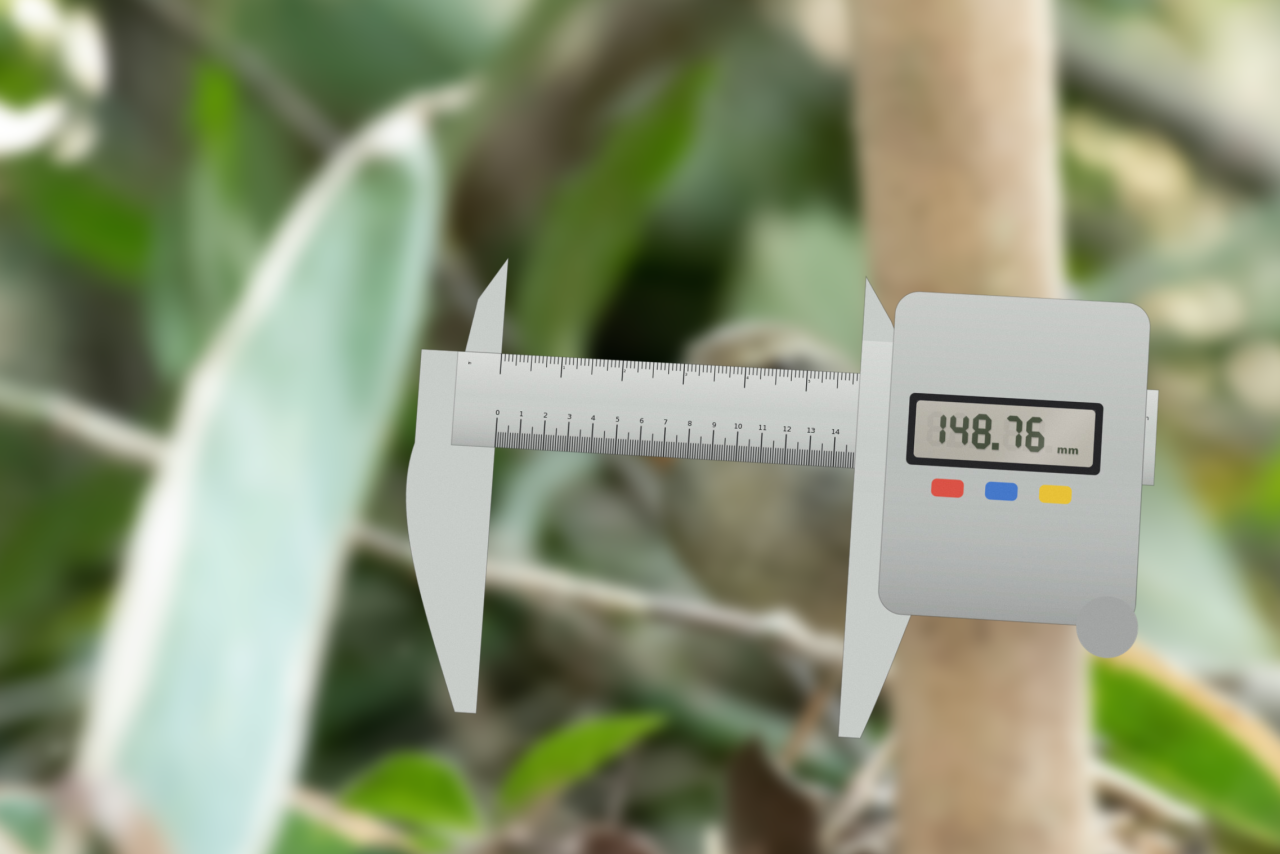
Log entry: 148.76 mm
